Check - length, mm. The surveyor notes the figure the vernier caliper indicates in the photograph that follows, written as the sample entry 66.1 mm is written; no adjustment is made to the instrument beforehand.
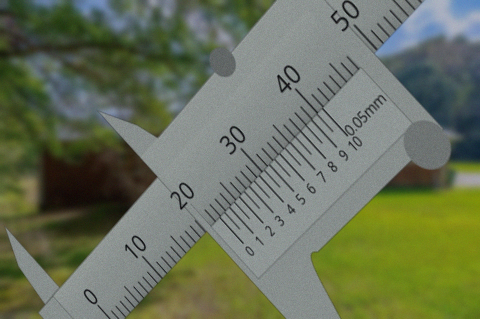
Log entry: 21.8 mm
